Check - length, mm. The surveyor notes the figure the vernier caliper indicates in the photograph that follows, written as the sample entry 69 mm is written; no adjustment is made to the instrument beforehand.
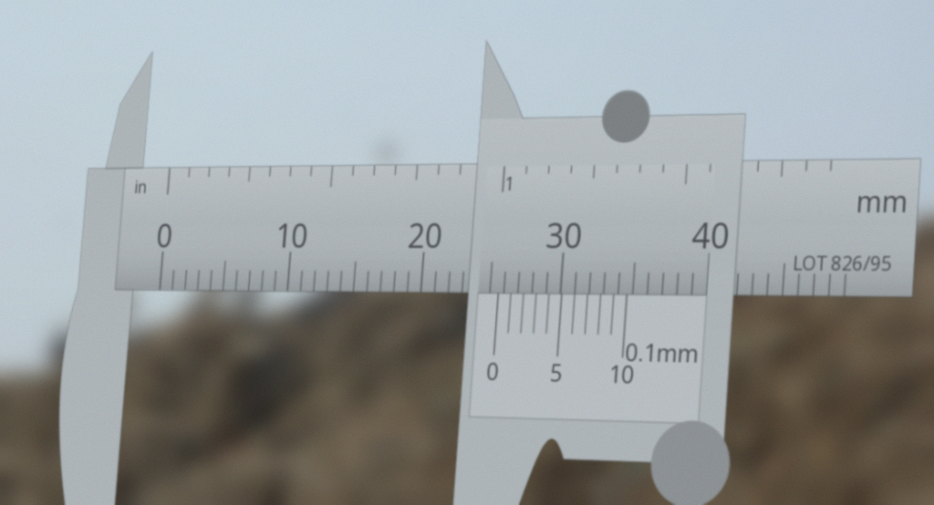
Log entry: 25.6 mm
